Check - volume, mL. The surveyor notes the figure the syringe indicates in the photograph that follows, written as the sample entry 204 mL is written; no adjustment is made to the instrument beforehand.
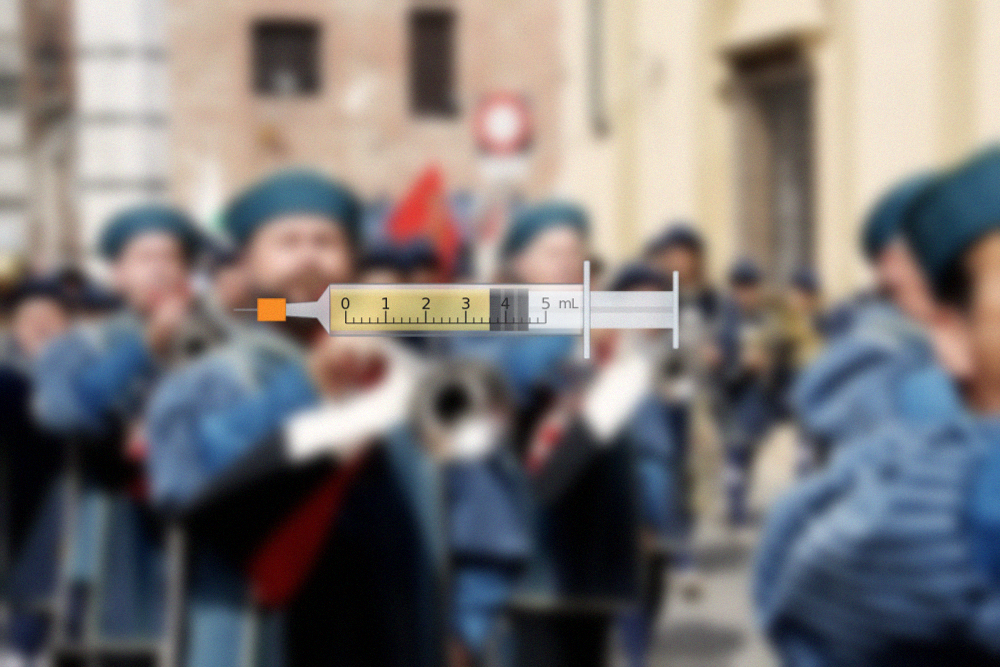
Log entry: 3.6 mL
